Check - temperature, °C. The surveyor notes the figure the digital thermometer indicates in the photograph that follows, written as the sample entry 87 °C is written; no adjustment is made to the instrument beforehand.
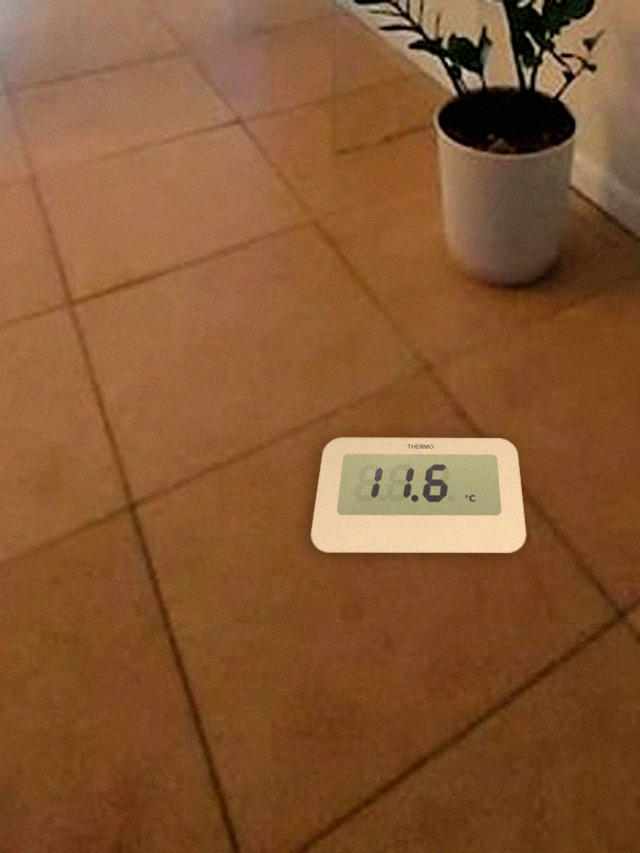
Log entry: 11.6 °C
